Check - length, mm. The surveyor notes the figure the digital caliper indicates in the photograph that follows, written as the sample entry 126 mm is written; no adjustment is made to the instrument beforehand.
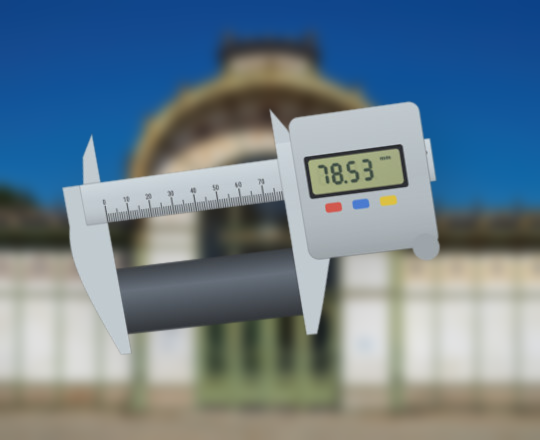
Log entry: 78.53 mm
